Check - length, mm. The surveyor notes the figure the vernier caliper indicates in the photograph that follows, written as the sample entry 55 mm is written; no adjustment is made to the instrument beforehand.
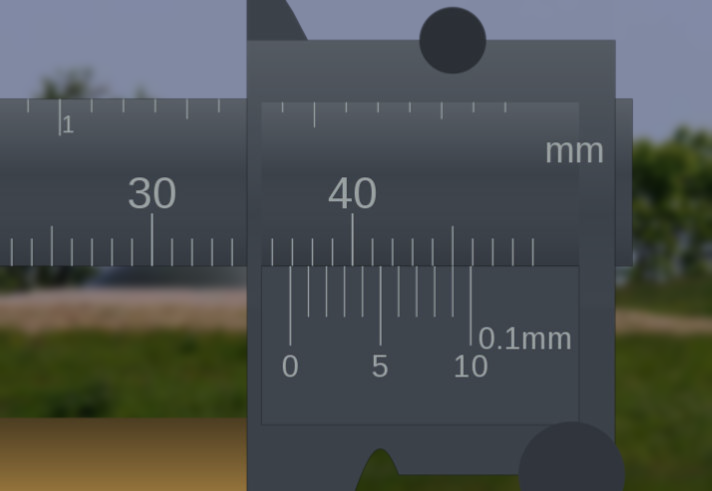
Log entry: 36.9 mm
